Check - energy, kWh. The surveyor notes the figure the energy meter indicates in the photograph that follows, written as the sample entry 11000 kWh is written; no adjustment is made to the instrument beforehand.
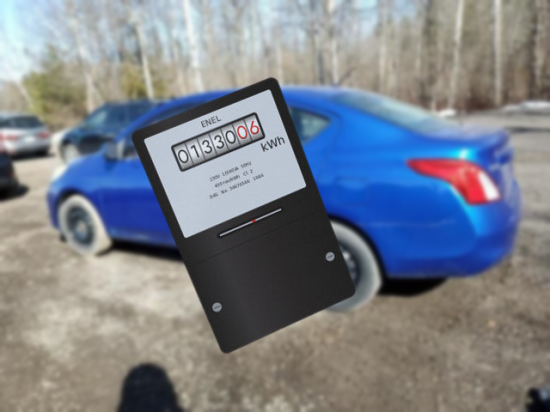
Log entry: 1330.06 kWh
